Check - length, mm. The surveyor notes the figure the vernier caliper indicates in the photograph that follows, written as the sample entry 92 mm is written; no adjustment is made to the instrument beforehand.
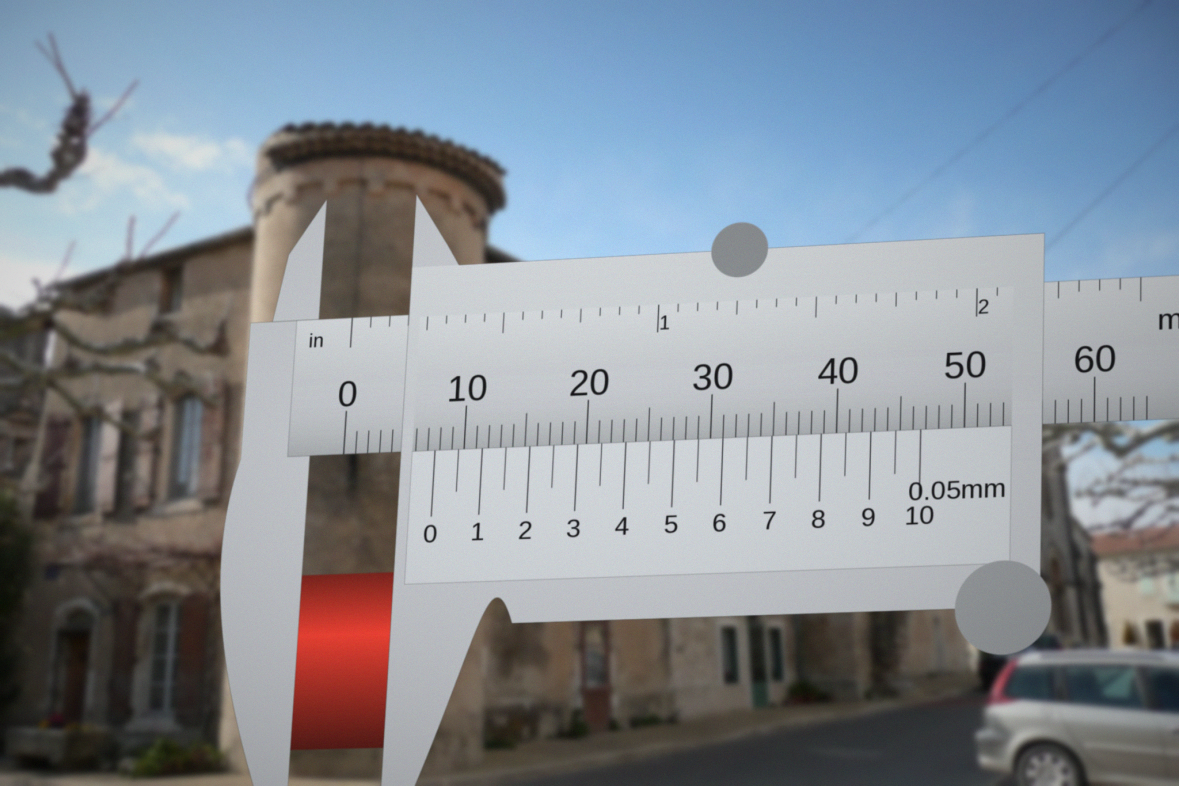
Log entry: 7.6 mm
